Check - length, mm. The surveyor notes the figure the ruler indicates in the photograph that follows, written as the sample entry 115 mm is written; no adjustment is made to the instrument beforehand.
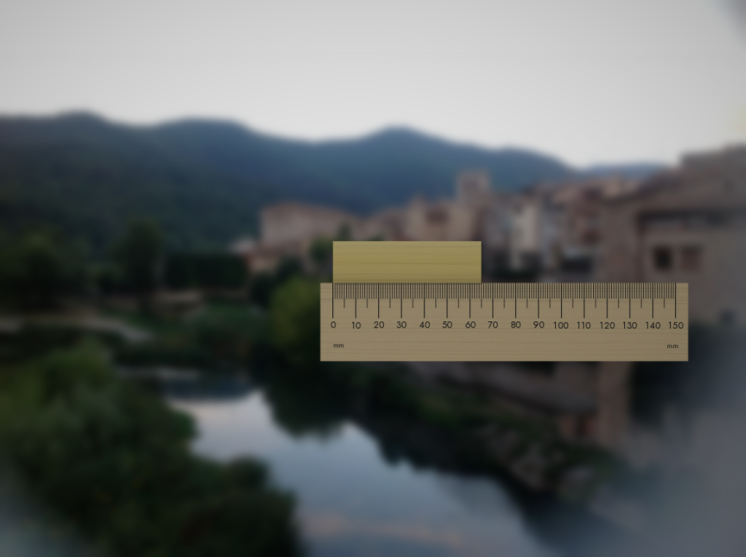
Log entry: 65 mm
